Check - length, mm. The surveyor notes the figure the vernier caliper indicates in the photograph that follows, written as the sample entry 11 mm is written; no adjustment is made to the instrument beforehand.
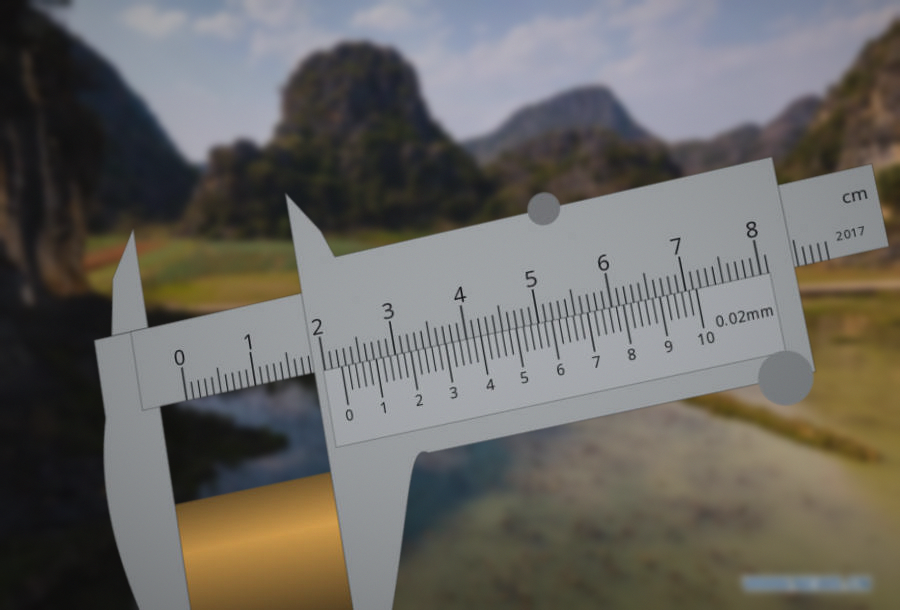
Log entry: 22.4 mm
